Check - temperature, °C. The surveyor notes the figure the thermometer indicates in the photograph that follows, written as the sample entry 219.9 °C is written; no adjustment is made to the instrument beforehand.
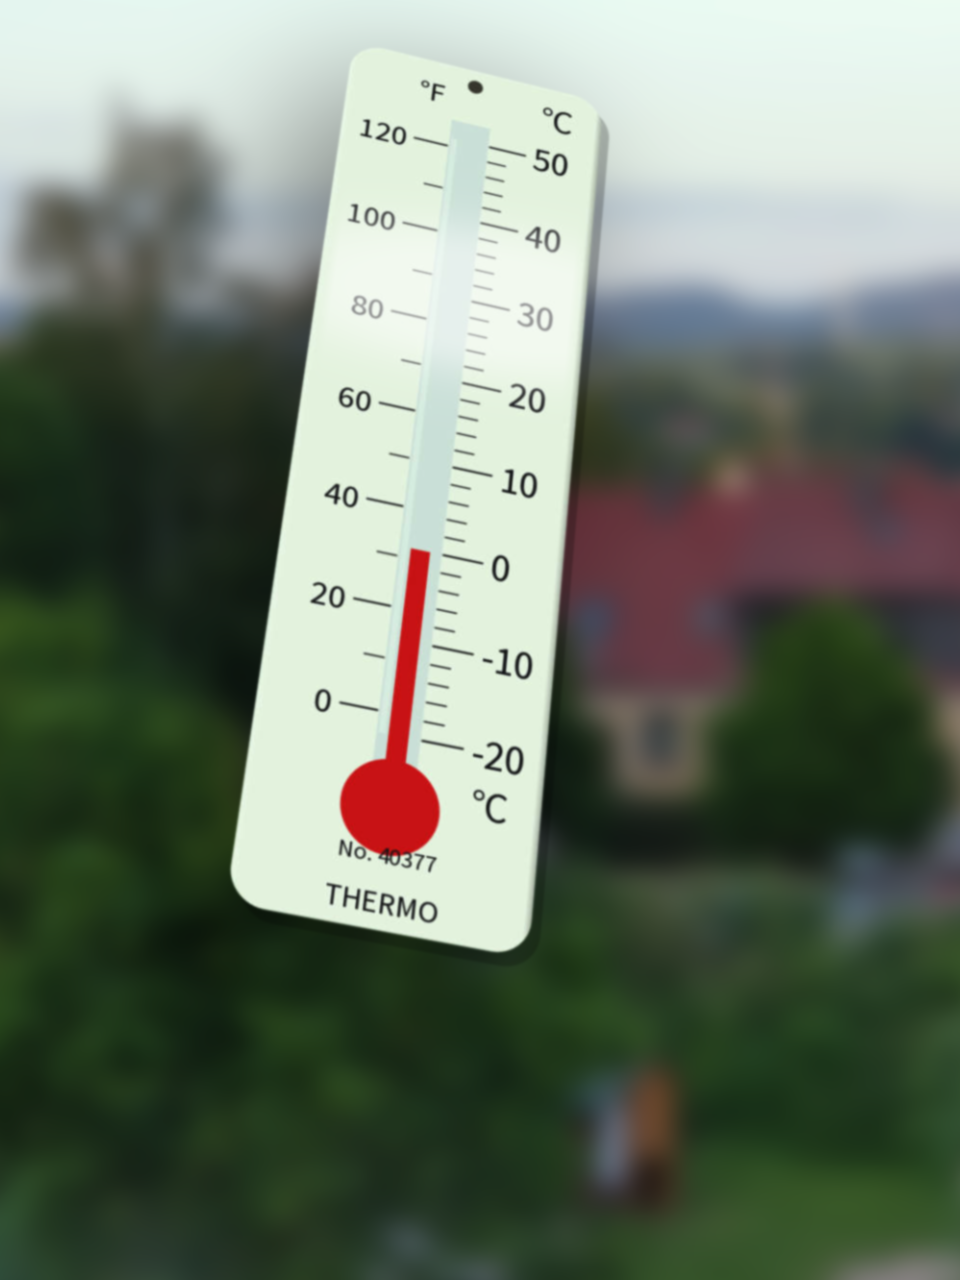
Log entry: 0 °C
